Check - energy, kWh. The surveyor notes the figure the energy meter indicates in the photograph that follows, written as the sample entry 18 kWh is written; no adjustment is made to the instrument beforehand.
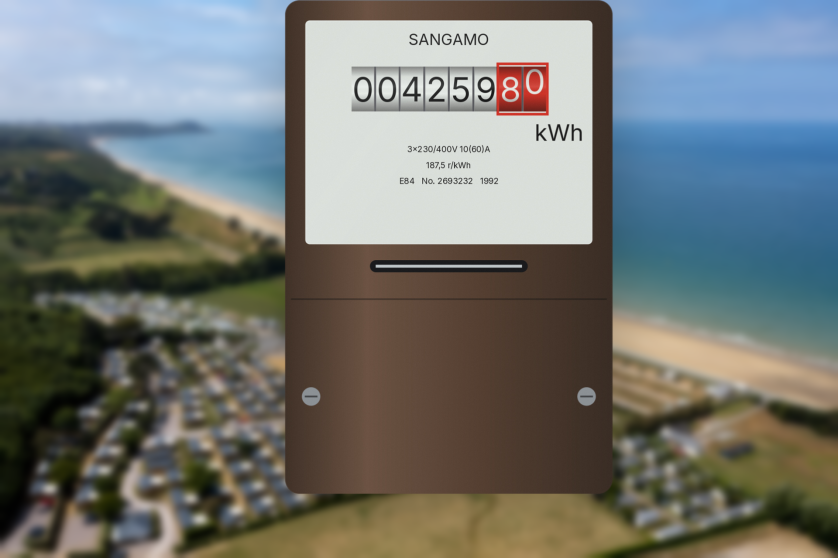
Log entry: 4259.80 kWh
